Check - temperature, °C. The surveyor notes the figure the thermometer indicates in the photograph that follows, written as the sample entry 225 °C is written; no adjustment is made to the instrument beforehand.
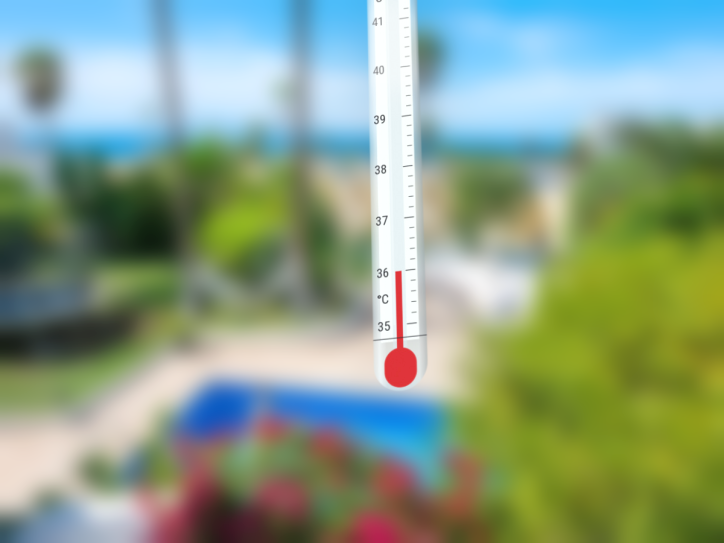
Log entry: 36 °C
